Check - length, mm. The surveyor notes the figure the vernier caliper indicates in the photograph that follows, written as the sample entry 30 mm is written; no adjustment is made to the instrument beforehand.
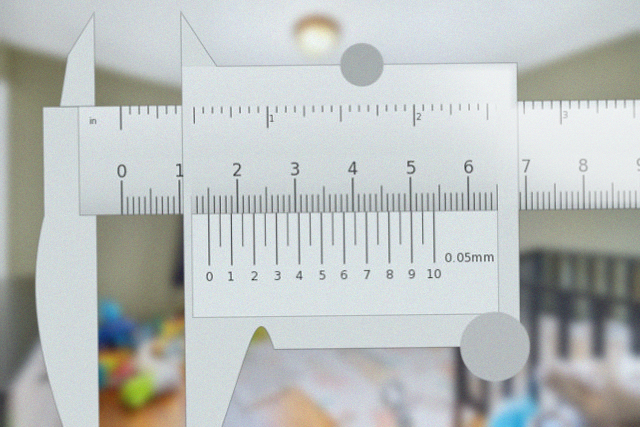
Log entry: 15.0 mm
